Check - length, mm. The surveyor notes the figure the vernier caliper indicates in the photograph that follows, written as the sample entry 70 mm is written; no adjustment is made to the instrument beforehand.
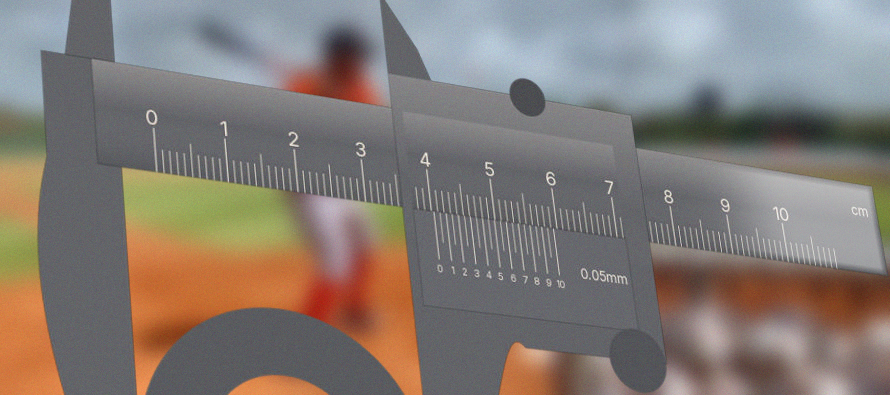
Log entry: 40.4 mm
